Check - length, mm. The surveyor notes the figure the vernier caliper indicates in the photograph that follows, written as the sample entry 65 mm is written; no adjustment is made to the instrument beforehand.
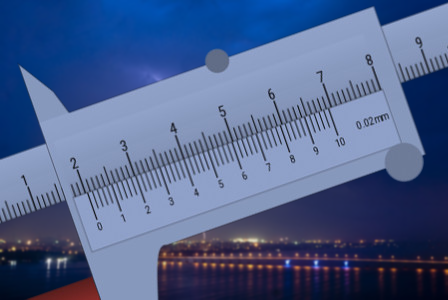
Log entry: 20.4 mm
